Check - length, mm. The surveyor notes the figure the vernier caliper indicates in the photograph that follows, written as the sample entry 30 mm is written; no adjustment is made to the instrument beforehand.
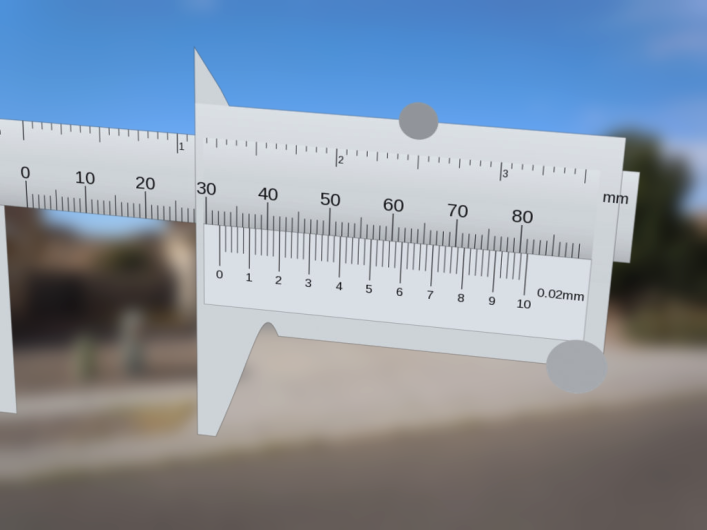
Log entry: 32.2 mm
